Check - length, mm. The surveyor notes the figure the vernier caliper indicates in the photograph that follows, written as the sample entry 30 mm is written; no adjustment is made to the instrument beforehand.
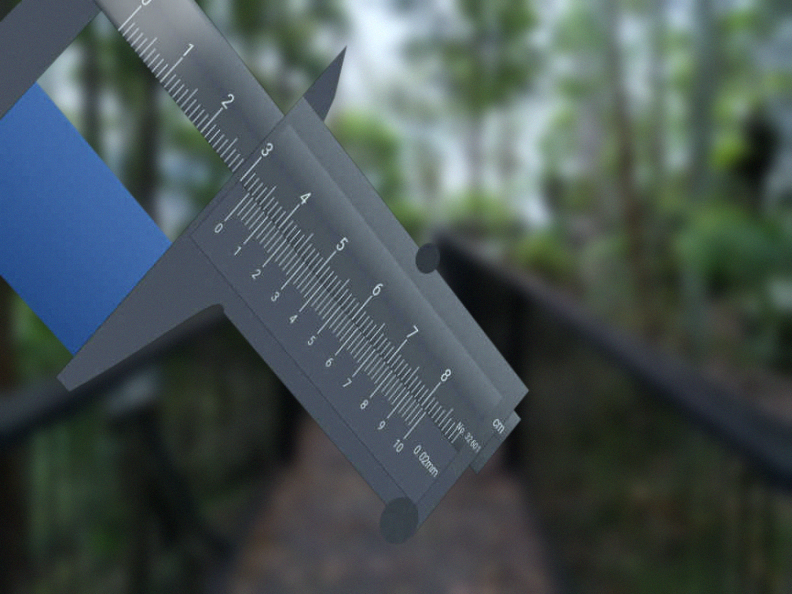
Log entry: 32.4 mm
